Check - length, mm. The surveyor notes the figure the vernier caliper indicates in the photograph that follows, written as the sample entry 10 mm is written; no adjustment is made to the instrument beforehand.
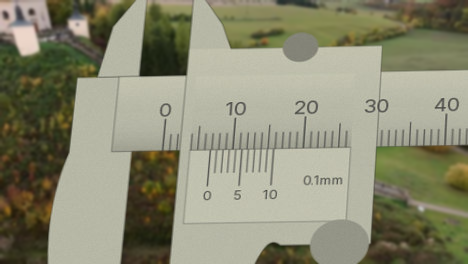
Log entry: 6.8 mm
